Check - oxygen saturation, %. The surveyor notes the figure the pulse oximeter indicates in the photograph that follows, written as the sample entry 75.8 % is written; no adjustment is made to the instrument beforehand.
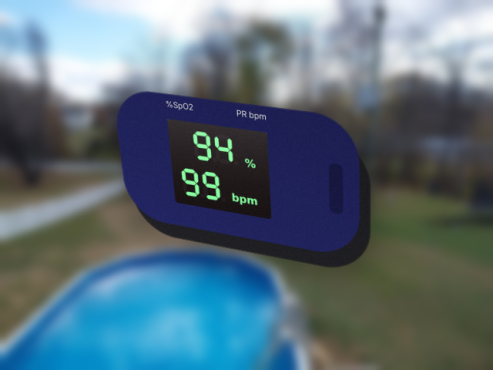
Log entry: 94 %
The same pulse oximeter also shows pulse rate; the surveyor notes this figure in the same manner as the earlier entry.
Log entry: 99 bpm
